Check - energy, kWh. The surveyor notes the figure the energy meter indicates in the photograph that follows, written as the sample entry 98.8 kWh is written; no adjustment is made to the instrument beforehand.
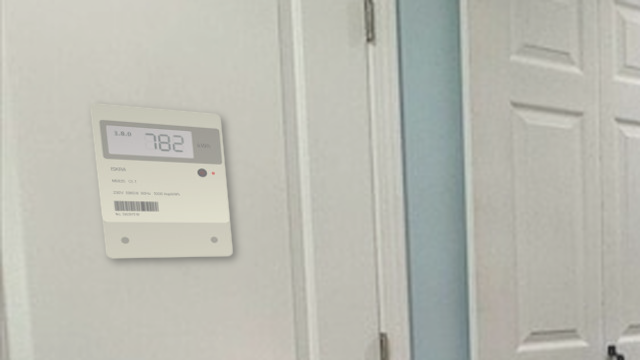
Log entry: 782 kWh
